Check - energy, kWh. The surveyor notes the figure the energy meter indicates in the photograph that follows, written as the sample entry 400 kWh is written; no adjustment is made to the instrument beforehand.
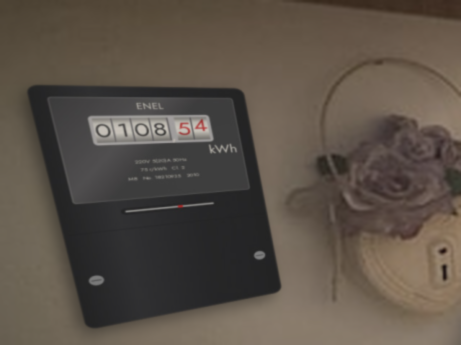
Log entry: 108.54 kWh
